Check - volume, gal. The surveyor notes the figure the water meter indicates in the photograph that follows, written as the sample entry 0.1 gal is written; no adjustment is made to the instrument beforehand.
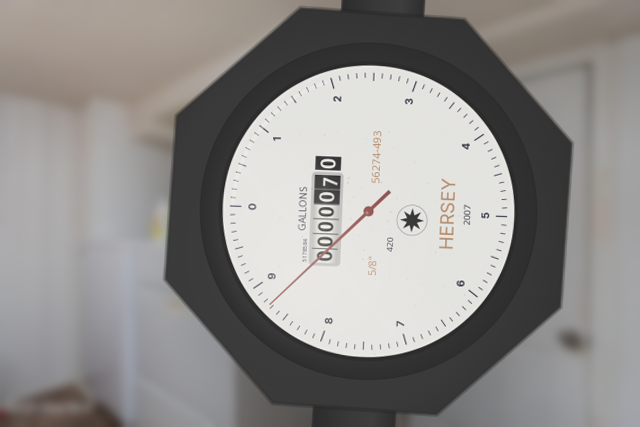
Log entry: 68.7 gal
